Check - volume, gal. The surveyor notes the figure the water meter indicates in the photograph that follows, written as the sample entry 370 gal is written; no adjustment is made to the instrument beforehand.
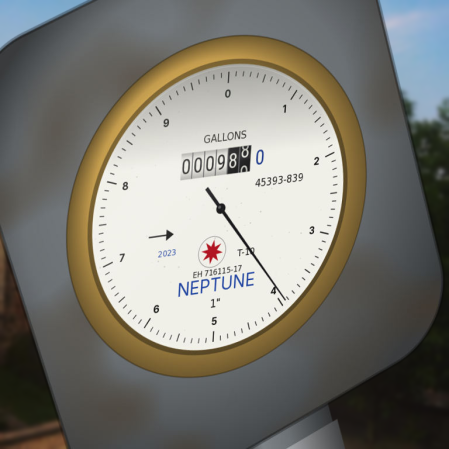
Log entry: 9883.9 gal
